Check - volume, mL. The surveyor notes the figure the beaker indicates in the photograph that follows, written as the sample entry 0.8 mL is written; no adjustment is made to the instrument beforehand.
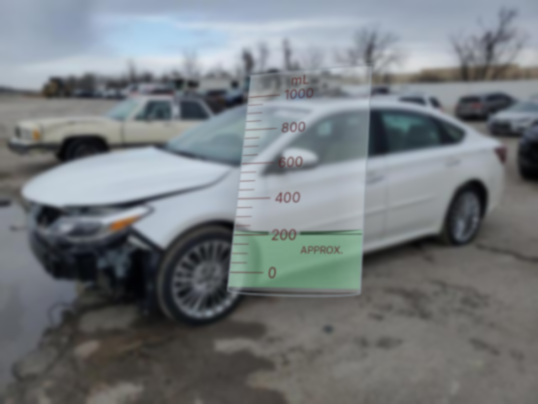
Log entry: 200 mL
